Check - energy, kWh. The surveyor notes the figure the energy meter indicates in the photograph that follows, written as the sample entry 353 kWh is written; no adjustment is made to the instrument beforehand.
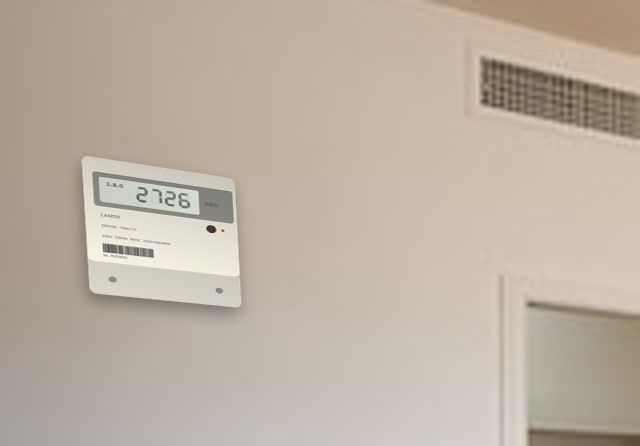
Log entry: 2726 kWh
